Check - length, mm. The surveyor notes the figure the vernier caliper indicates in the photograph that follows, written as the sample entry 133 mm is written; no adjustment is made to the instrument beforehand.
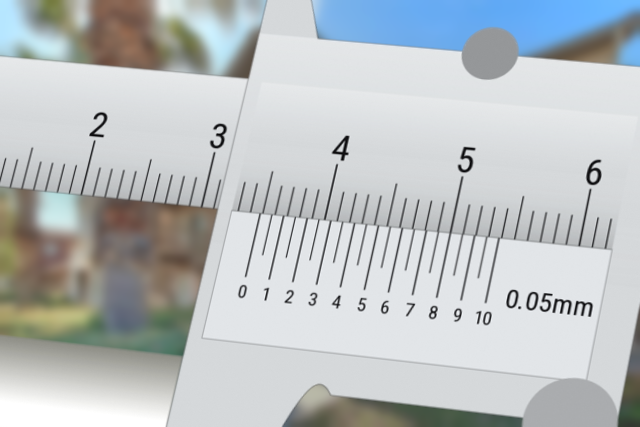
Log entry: 34.8 mm
